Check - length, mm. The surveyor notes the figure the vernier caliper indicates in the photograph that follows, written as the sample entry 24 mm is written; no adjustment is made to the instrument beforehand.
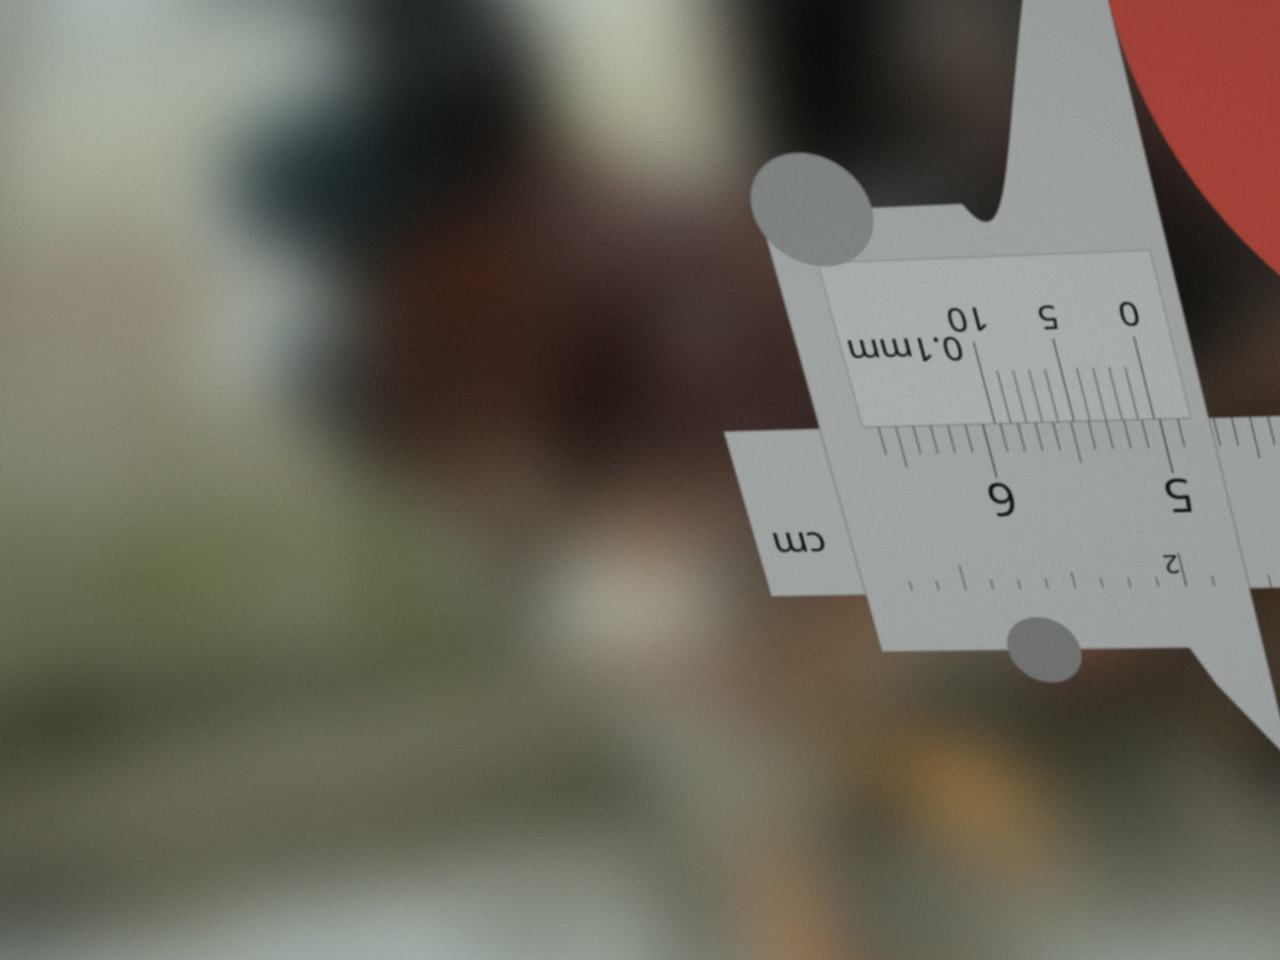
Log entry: 50.3 mm
